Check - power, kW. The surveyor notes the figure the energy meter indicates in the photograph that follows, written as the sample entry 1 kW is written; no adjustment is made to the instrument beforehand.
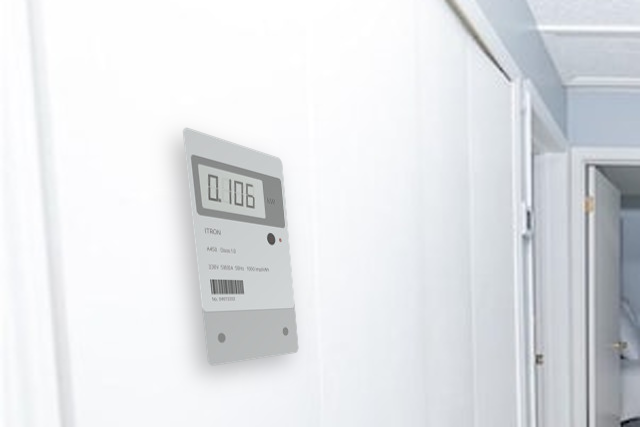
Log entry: 0.106 kW
